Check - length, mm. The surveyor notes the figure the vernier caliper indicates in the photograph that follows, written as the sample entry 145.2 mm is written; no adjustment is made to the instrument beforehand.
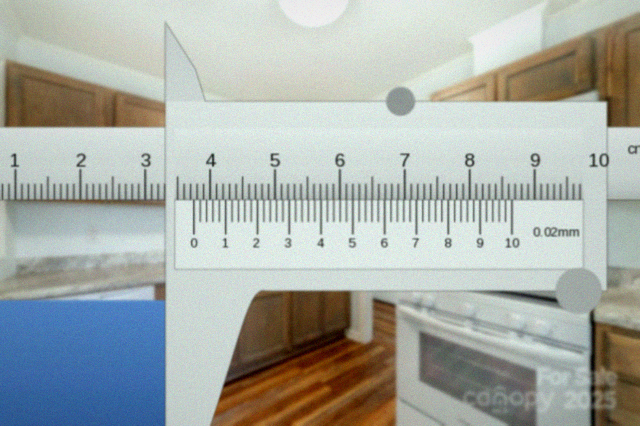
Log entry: 37.5 mm
